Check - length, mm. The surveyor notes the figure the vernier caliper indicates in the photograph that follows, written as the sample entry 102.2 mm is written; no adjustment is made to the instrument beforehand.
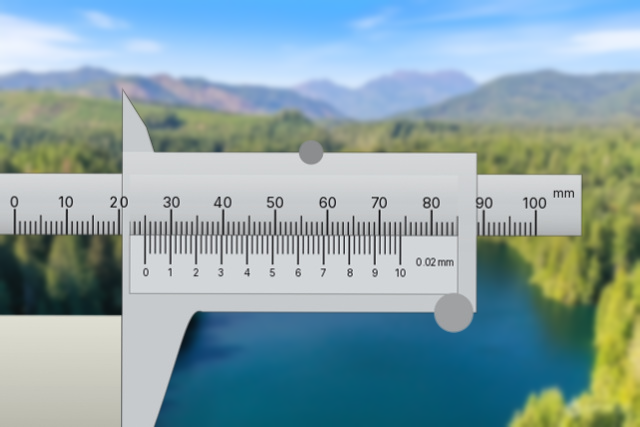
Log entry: 25.0 mm
